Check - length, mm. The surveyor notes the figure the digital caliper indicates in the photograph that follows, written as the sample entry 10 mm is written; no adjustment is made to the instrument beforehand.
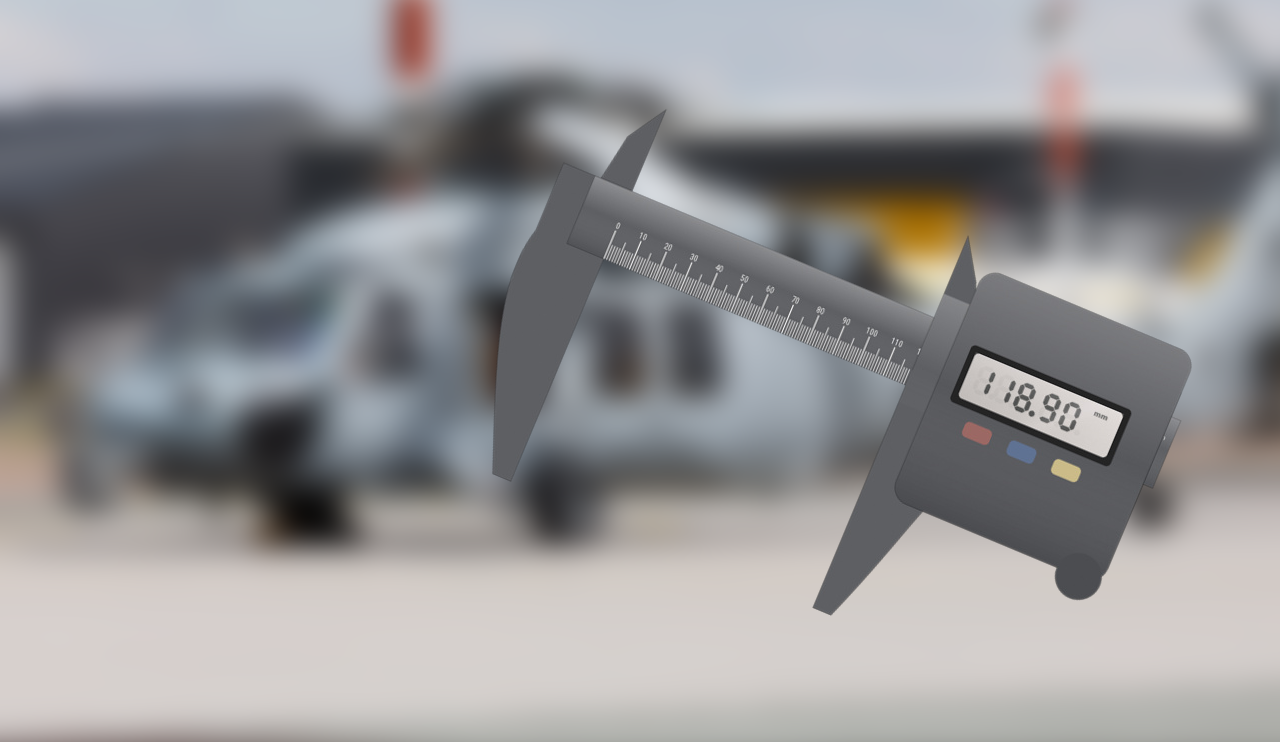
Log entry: 118.90 mm
